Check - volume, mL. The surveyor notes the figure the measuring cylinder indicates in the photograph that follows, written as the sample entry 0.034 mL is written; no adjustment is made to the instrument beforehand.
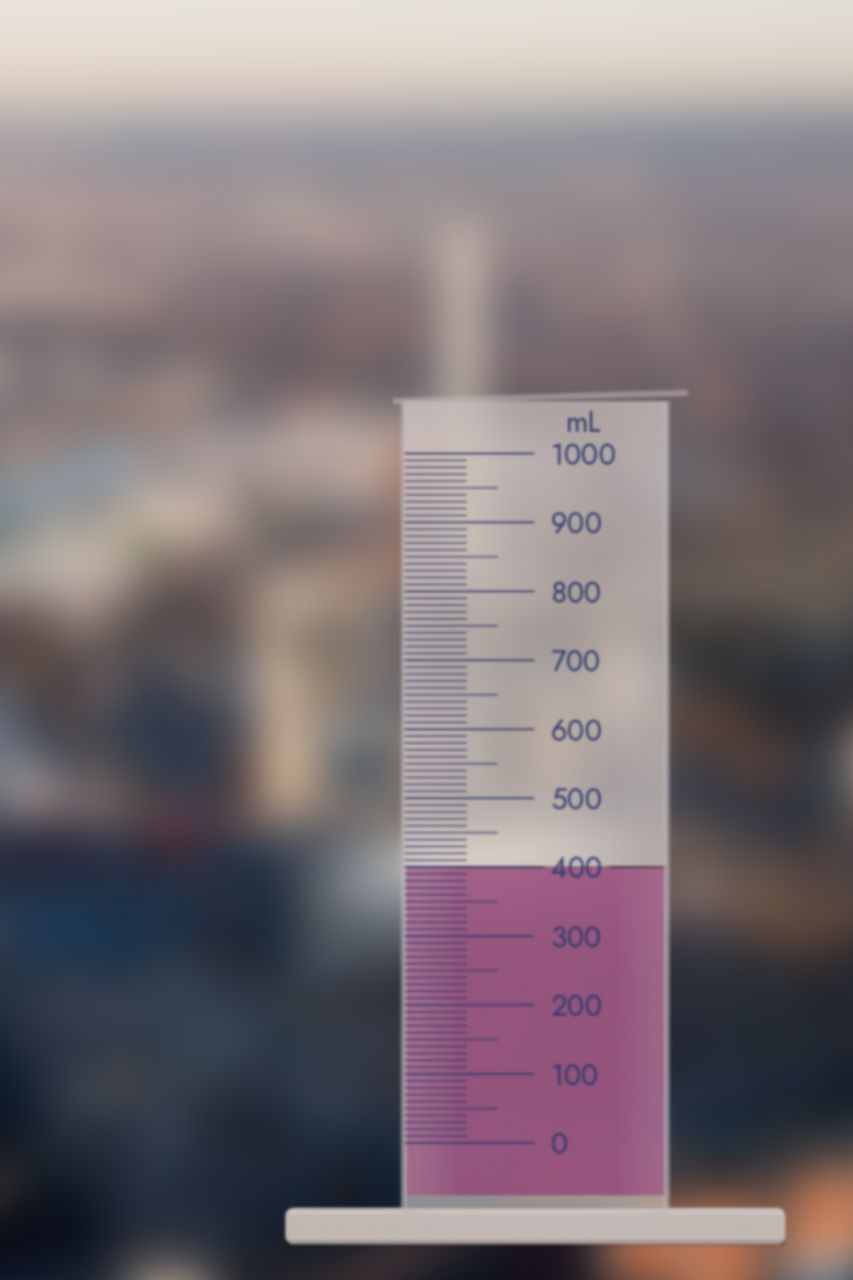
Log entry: 400 mL
